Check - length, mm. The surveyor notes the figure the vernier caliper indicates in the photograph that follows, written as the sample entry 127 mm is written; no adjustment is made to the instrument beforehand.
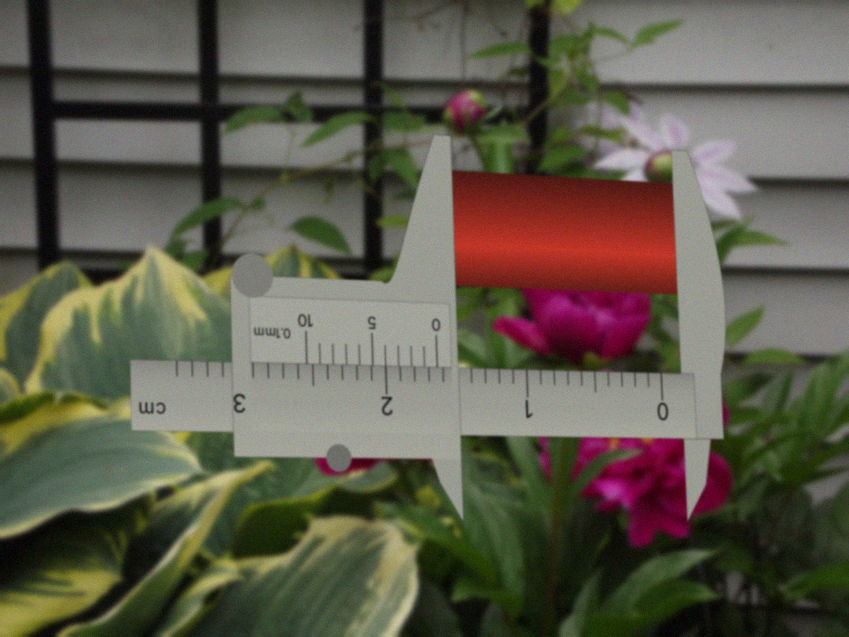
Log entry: 16.4 mm
